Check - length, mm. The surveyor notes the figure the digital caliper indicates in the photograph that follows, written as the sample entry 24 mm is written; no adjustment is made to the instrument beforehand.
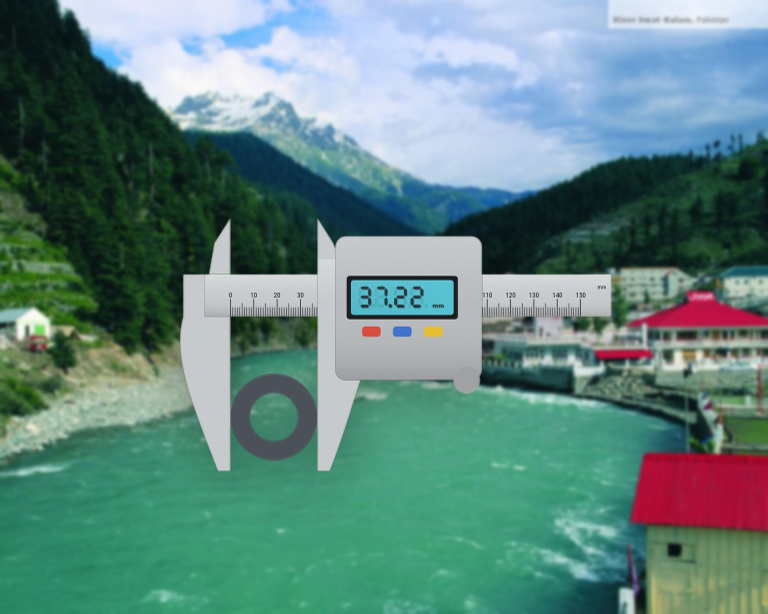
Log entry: 37.22 mm
